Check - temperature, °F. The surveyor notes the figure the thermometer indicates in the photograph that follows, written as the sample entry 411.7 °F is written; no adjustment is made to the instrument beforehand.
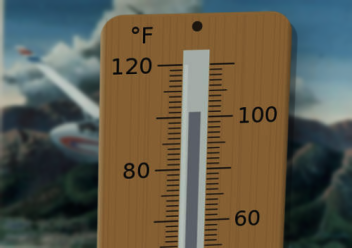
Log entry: 102 °F
